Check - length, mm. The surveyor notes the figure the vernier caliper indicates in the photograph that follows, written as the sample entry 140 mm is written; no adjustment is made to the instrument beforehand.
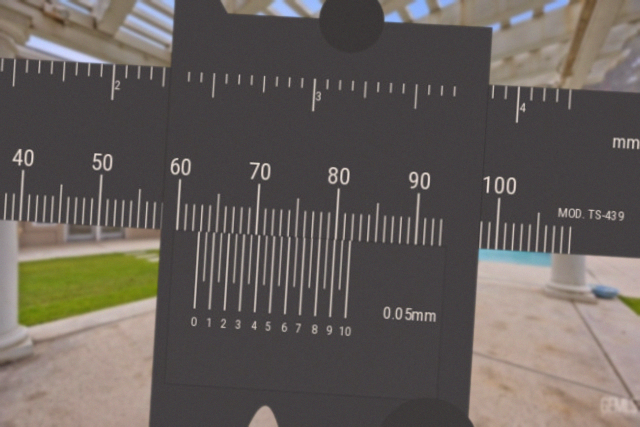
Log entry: 62.8 mm
